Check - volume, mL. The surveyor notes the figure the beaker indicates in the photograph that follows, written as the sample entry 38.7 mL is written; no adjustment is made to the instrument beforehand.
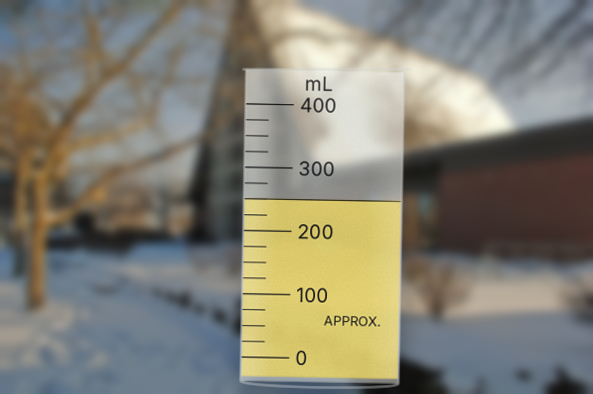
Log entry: 250 mL
